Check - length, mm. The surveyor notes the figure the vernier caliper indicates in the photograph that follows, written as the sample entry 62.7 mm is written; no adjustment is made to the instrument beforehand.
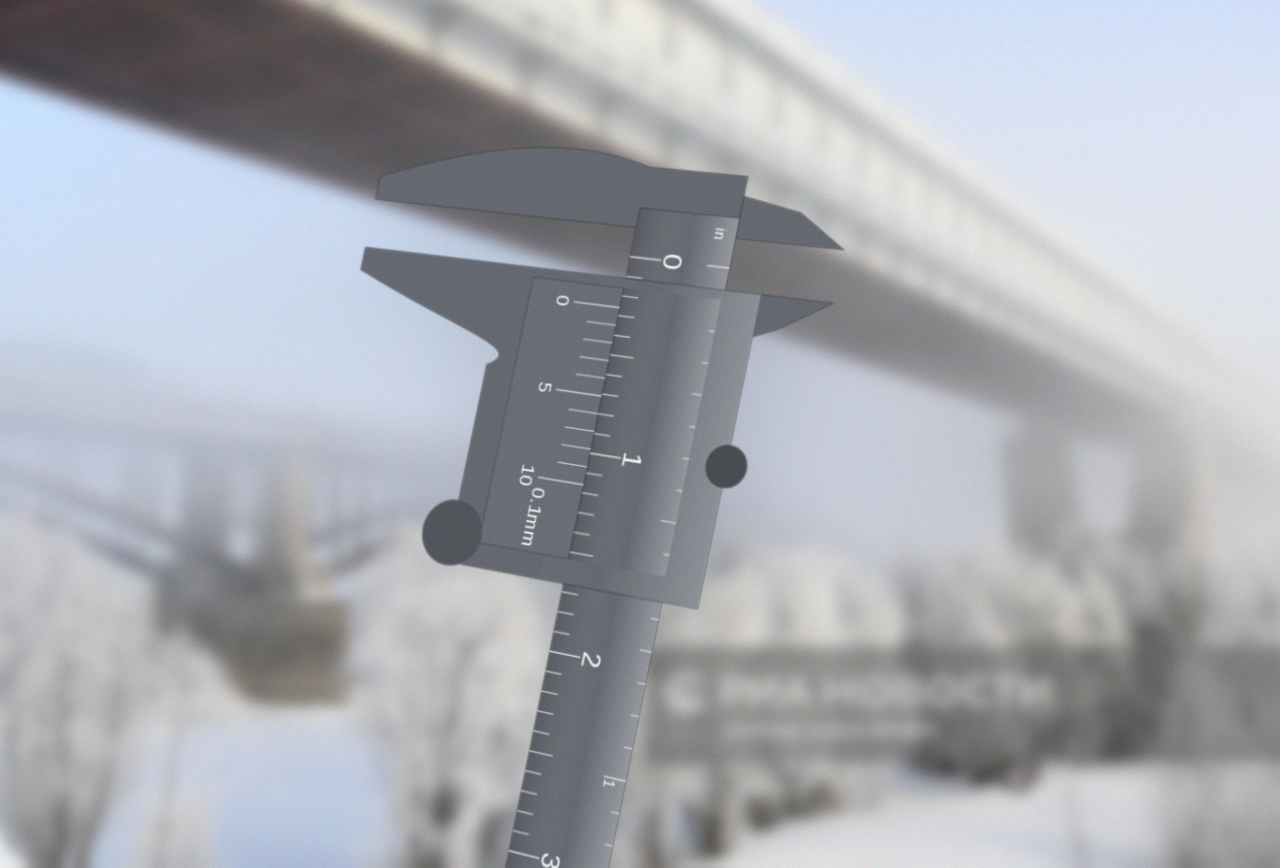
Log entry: 2.6 mm
